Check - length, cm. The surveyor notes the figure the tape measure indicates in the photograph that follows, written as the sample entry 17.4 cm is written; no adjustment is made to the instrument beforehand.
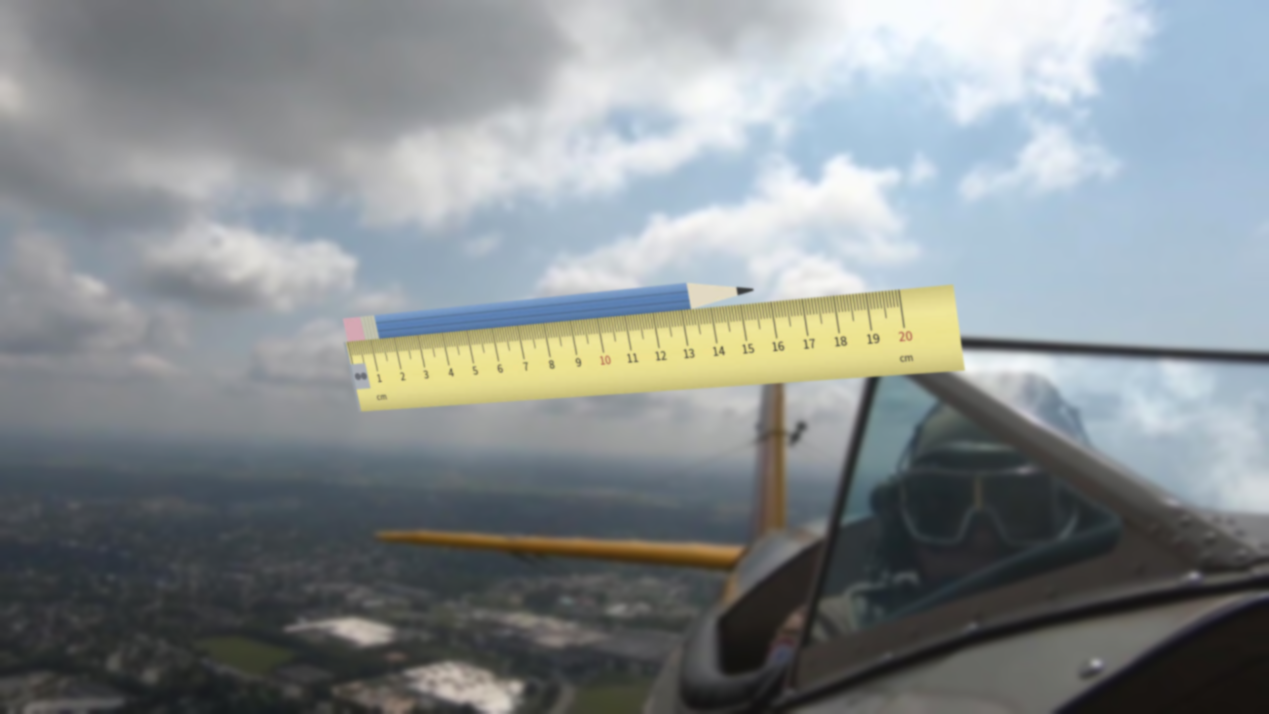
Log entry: 15.5 cm
